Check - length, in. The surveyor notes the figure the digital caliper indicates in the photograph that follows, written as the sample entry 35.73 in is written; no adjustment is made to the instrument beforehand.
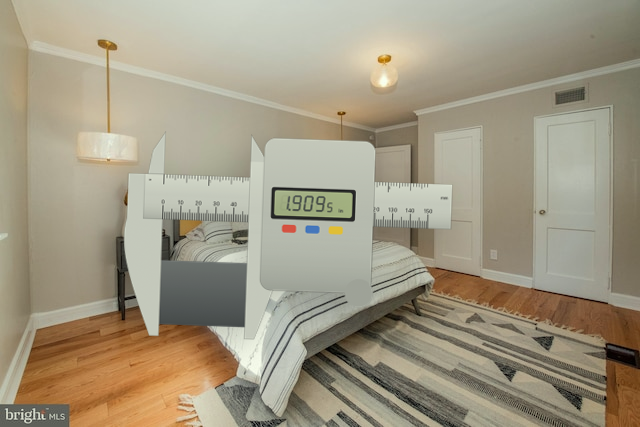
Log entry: 1.9095 in
